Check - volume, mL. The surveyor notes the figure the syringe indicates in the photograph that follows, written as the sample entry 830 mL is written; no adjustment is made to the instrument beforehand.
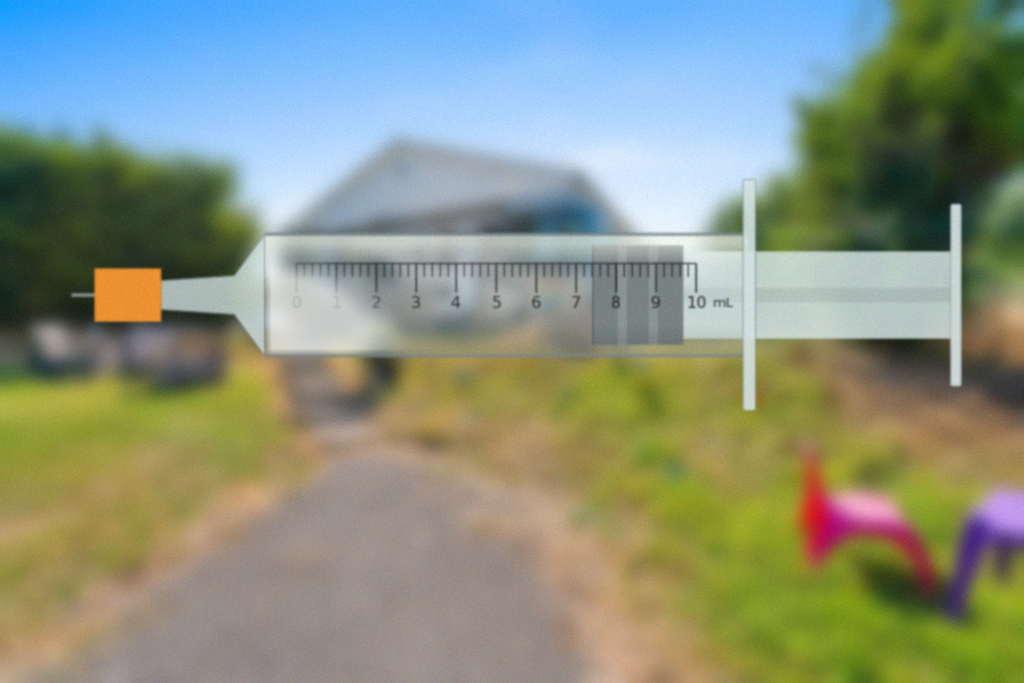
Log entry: 7.4 mL
